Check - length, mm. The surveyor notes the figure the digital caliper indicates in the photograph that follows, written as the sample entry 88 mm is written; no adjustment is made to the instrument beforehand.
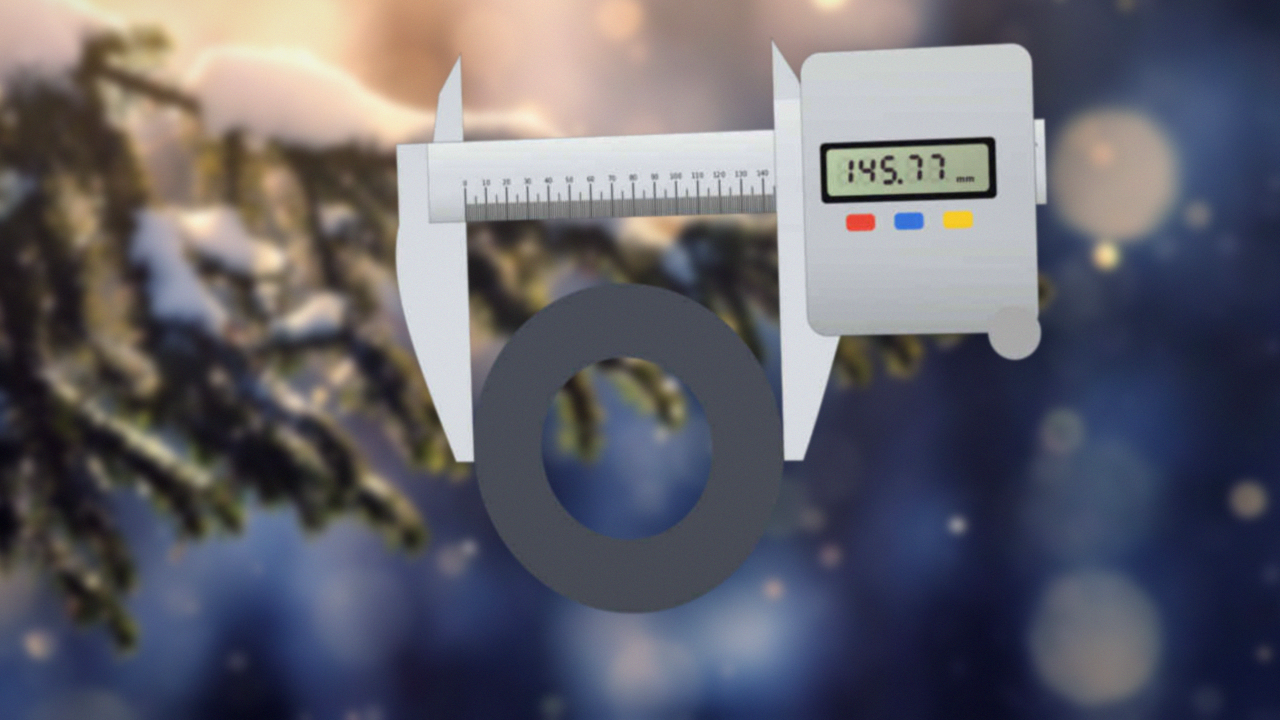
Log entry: 145.77 mm
